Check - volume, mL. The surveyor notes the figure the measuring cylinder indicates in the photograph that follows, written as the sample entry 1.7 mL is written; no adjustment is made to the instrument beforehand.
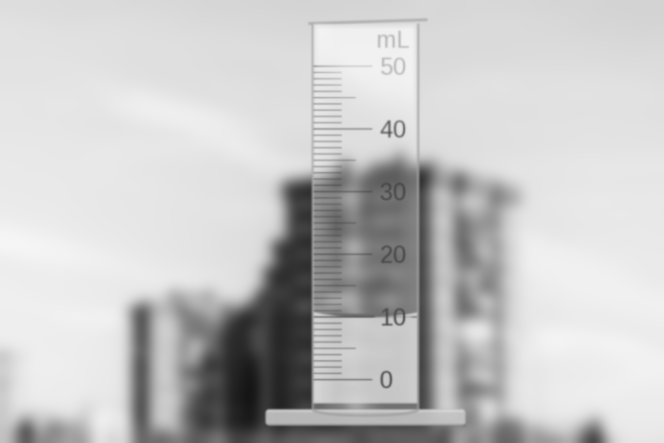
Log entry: 10 mL
